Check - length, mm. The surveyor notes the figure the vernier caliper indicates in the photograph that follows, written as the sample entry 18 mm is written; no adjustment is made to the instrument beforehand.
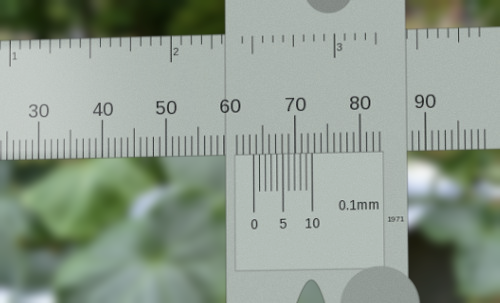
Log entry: 63.6 mm
